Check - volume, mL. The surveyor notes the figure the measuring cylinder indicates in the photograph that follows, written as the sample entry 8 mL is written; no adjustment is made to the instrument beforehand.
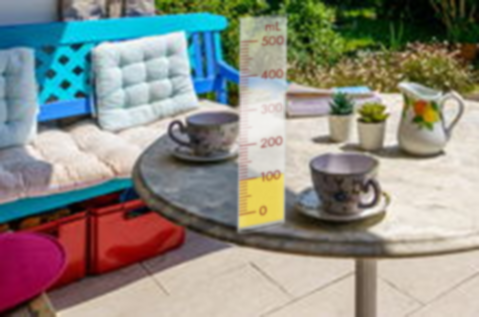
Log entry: 100 mL
